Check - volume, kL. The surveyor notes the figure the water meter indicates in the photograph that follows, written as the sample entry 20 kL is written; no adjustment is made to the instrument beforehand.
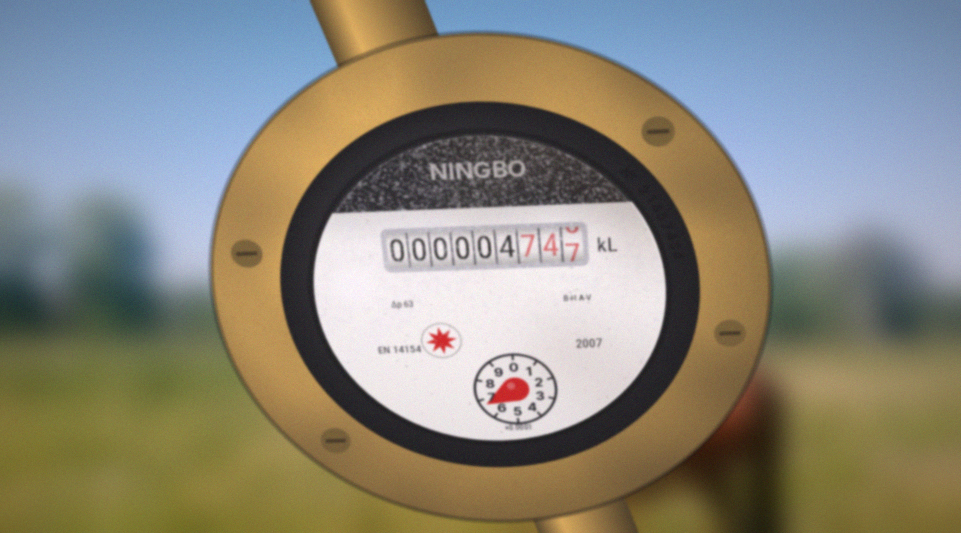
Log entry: 4.7466 kL
